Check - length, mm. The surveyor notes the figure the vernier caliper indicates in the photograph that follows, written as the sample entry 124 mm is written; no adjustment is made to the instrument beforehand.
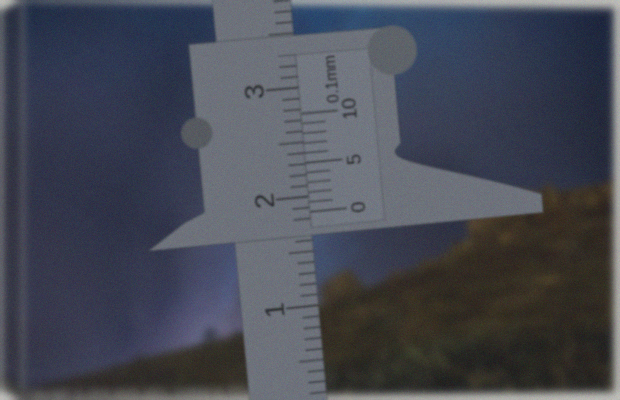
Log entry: 18.6 mm
